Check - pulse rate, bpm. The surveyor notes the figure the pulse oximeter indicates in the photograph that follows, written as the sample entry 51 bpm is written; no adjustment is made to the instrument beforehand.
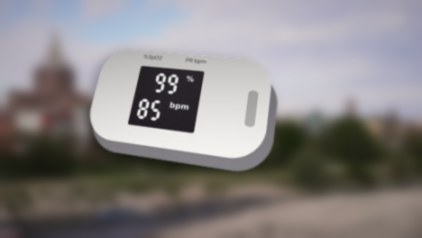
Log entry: 85 bpm
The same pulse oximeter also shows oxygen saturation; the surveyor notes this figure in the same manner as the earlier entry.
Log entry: 99 %
